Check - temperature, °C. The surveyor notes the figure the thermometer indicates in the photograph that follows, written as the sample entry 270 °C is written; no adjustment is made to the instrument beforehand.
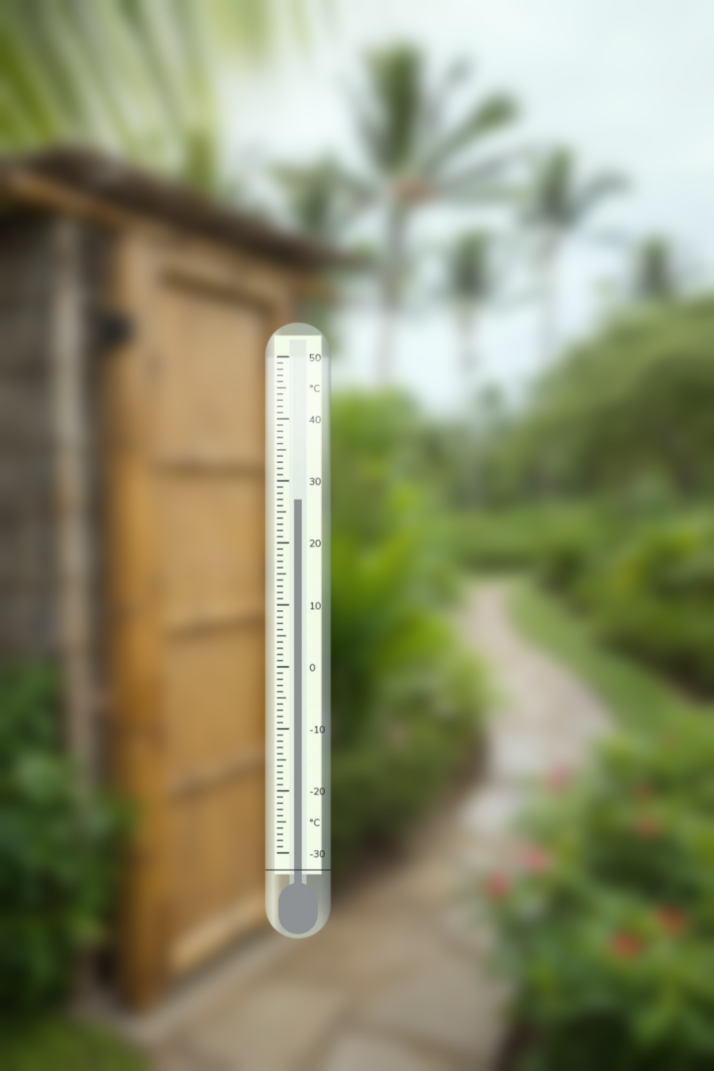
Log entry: 27 °C
